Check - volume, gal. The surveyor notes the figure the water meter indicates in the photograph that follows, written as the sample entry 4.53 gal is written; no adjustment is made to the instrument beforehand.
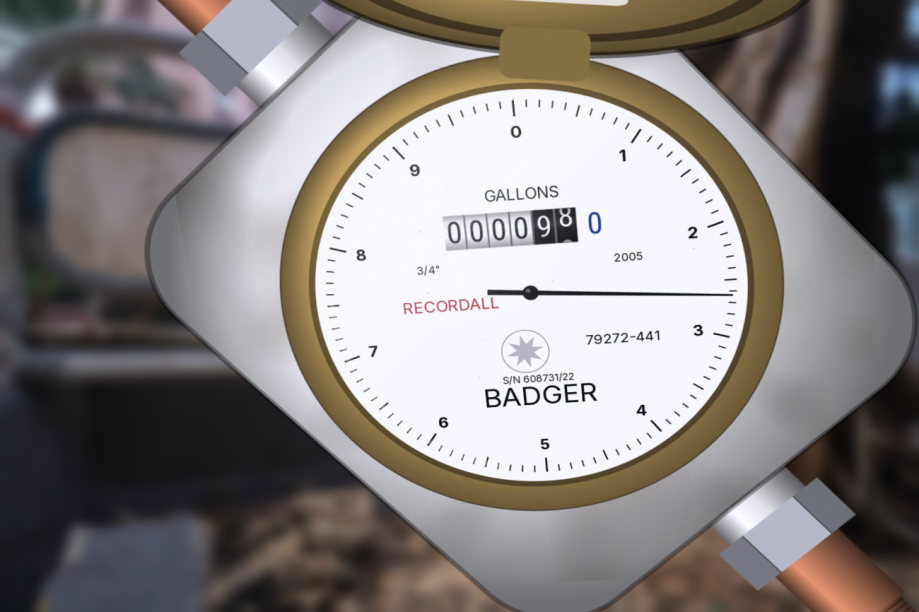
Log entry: 982.6 gal
